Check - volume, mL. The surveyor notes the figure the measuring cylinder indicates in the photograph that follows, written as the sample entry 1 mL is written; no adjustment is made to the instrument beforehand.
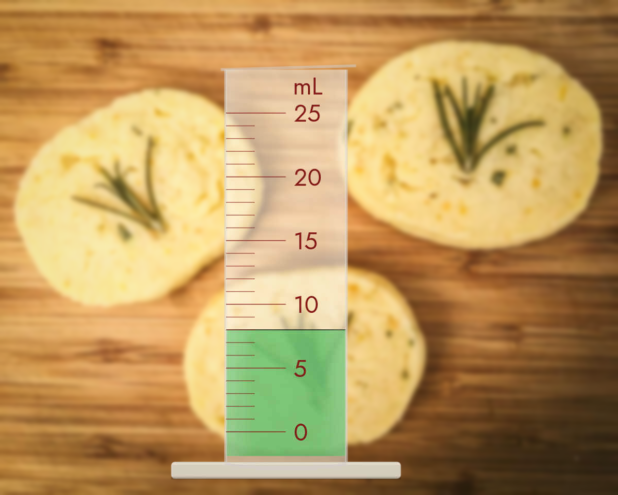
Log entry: 8 mL
